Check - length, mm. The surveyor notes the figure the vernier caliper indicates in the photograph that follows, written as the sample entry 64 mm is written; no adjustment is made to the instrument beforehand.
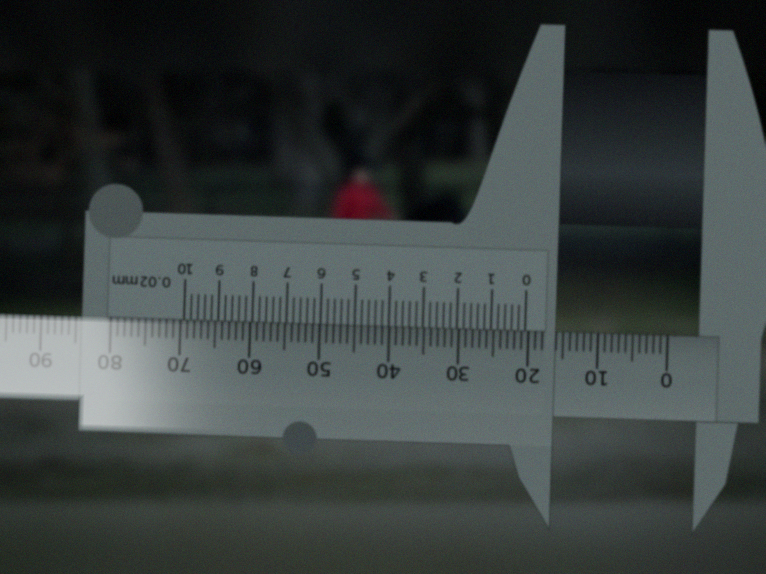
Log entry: 20.5 mm
